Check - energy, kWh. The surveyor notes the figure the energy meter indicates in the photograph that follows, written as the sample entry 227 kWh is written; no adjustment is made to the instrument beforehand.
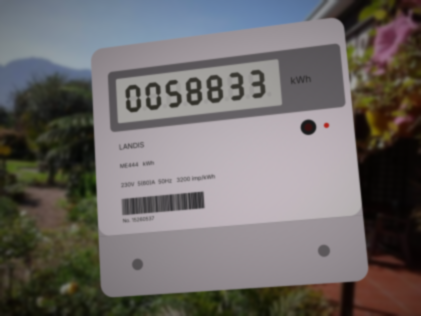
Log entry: 58833 kWh
